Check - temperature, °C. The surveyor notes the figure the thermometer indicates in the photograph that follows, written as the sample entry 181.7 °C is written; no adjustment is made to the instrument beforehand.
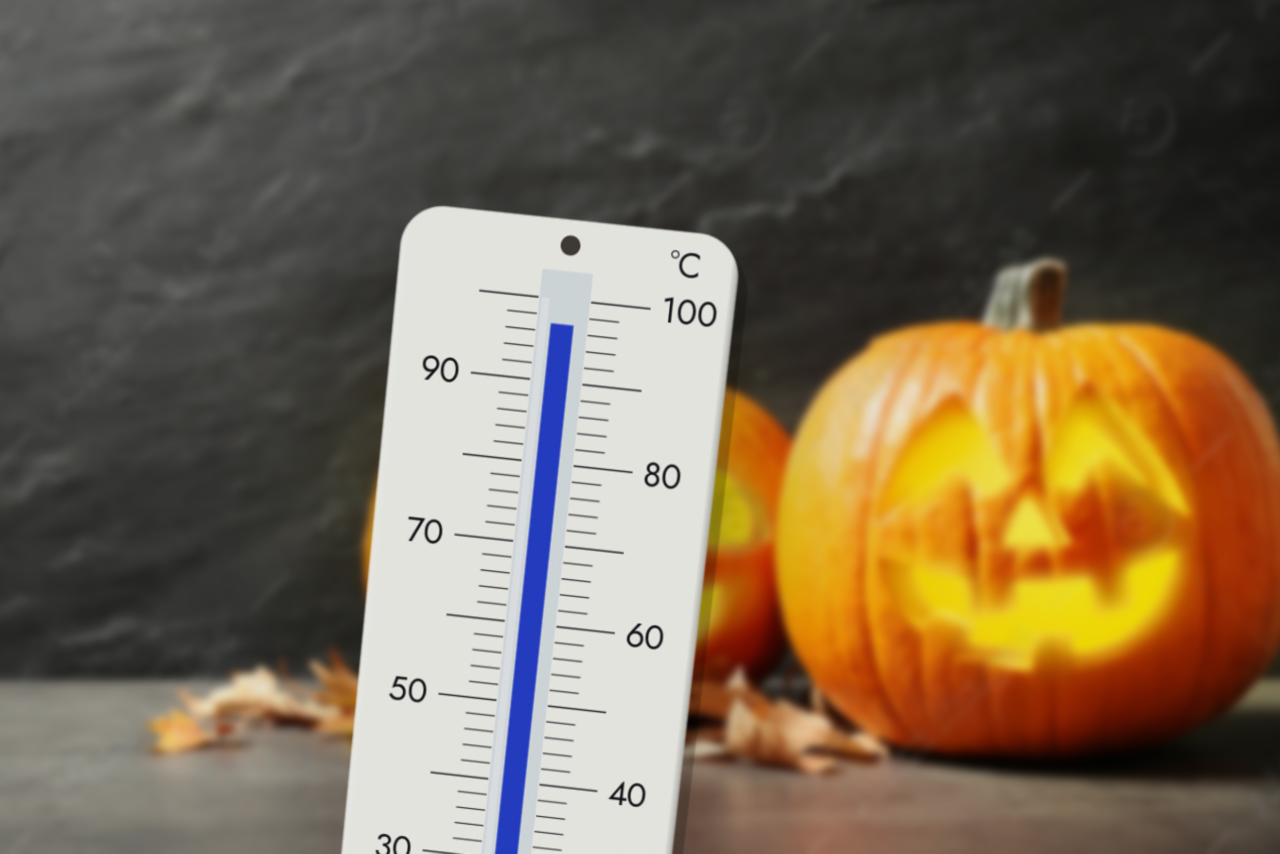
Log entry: 97 °C
